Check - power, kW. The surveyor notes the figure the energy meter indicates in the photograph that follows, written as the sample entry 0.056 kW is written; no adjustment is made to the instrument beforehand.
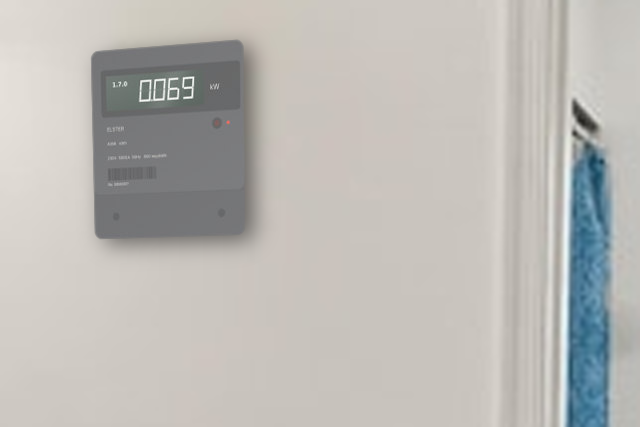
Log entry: 0.069 kW
